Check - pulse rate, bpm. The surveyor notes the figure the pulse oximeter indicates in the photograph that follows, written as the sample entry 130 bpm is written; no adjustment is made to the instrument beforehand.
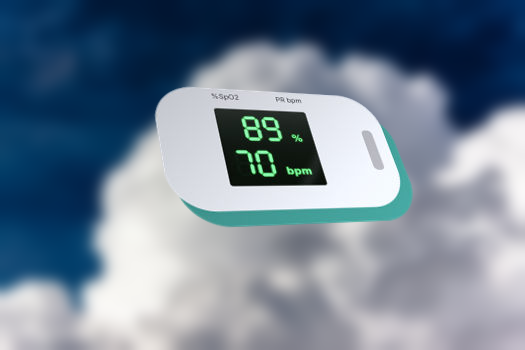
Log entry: 70 bpm
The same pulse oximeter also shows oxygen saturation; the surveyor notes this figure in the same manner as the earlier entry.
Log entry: 89 %
